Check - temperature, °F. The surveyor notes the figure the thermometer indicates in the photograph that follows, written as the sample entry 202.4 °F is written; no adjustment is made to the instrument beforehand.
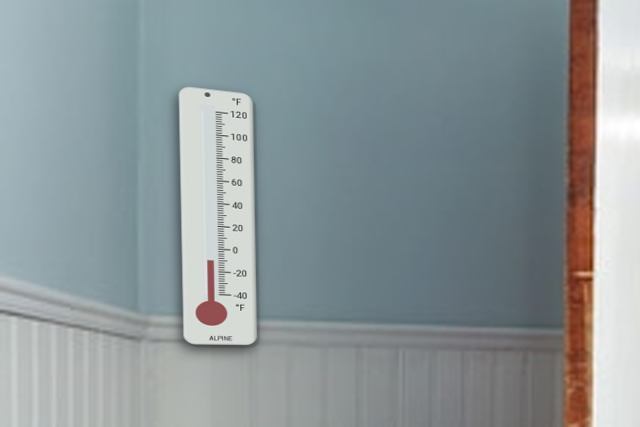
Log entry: -10 °F
